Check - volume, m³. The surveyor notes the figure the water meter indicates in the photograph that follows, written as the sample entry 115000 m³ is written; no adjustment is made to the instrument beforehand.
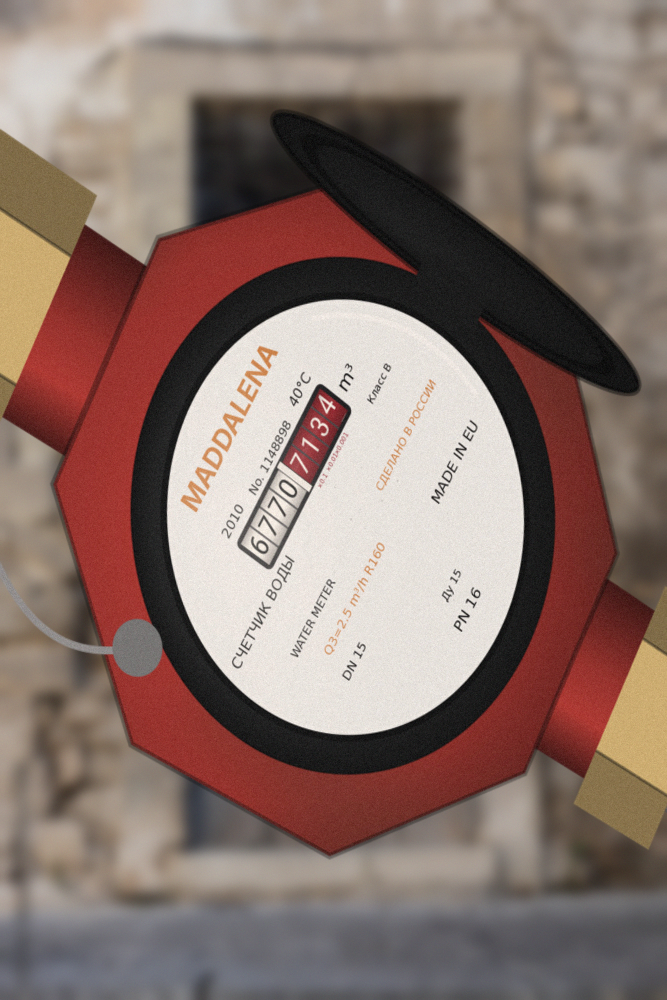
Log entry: 6770.7134 m³
